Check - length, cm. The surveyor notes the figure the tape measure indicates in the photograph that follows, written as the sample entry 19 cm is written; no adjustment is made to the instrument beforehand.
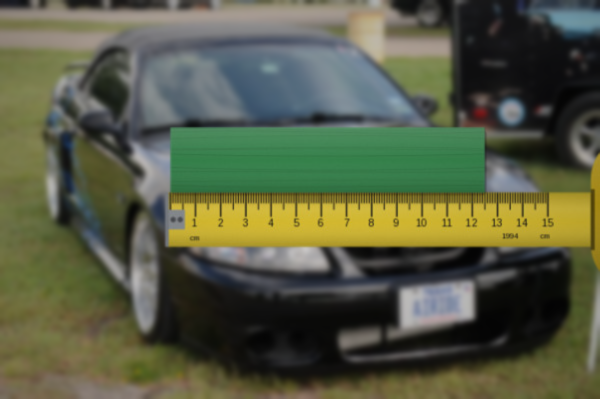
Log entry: 12.5 cm
